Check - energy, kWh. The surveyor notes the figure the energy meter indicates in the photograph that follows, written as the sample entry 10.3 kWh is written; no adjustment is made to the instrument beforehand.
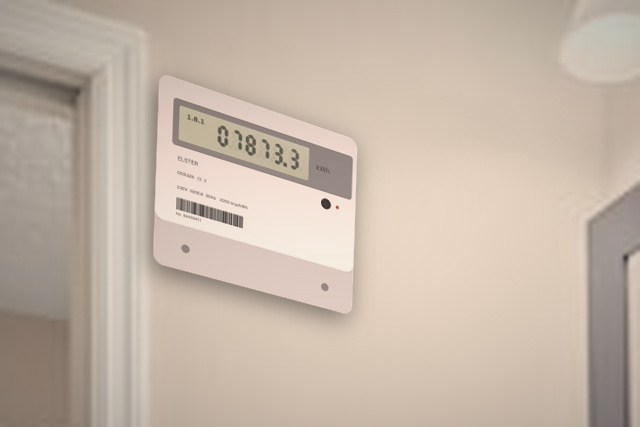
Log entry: 7873.3 kWh
